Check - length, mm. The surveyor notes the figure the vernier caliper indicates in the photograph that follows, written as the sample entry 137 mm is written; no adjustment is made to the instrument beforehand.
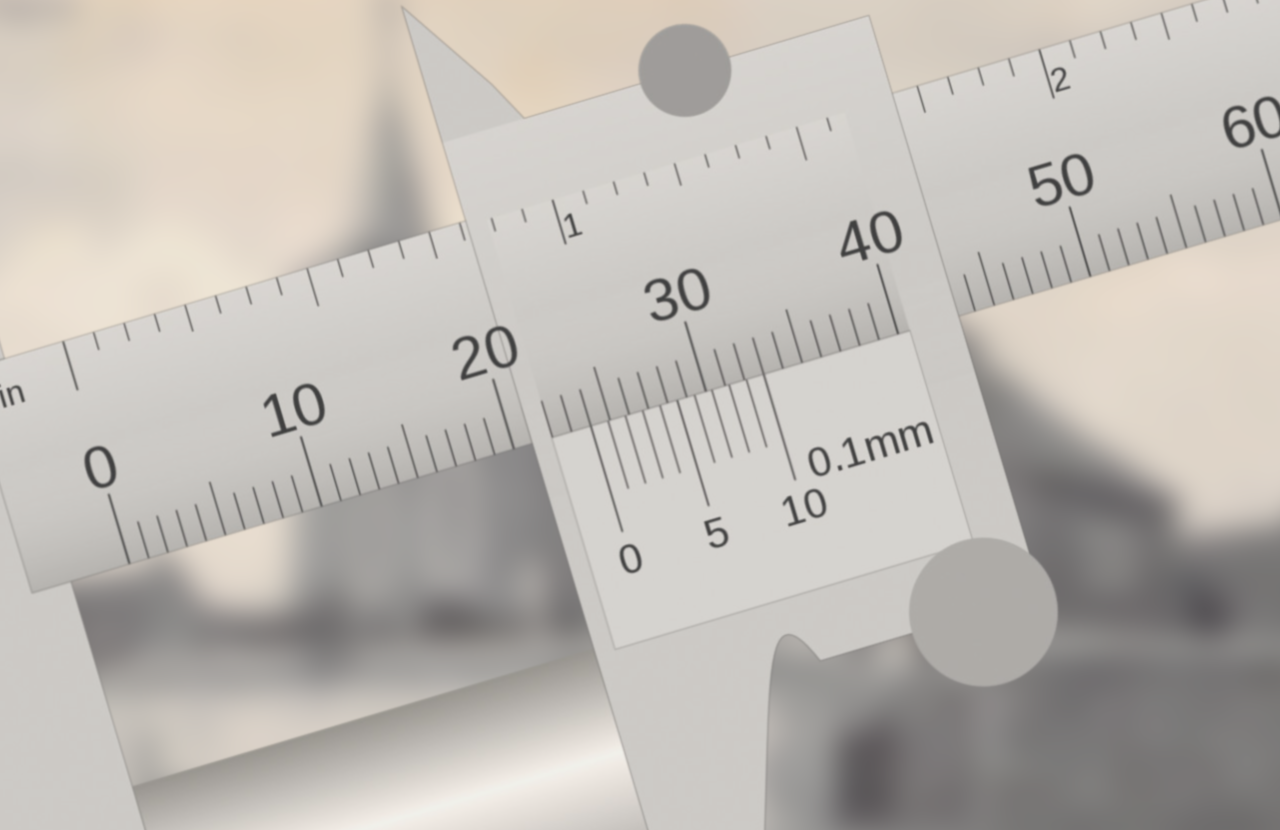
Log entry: 24.0 mm
